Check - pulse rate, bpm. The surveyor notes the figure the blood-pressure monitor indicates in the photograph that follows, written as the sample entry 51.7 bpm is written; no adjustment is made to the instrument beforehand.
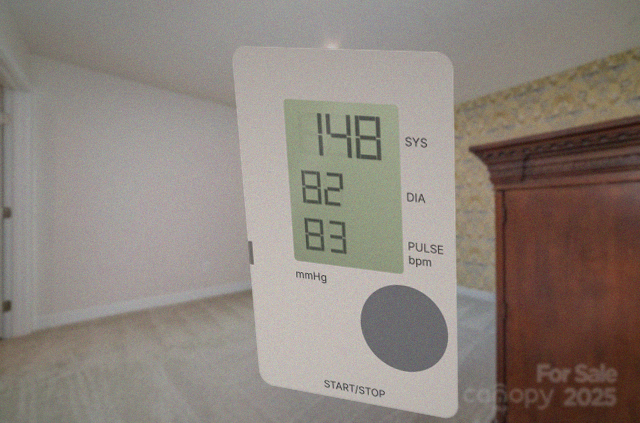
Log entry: 83 bpm
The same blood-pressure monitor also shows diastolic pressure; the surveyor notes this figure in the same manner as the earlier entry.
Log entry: 82 mmHg
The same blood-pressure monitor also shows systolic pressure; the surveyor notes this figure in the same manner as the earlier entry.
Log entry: 148 mmHg
